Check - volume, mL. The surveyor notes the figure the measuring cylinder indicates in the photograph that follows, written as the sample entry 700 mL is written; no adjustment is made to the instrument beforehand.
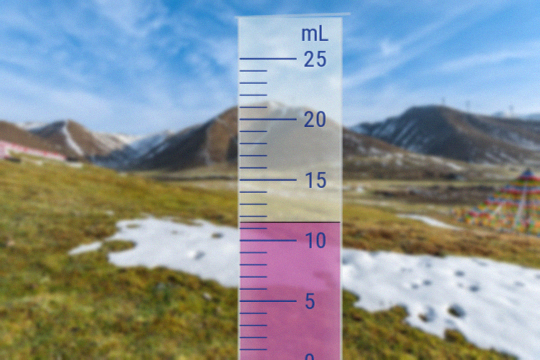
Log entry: 11.5 mL
